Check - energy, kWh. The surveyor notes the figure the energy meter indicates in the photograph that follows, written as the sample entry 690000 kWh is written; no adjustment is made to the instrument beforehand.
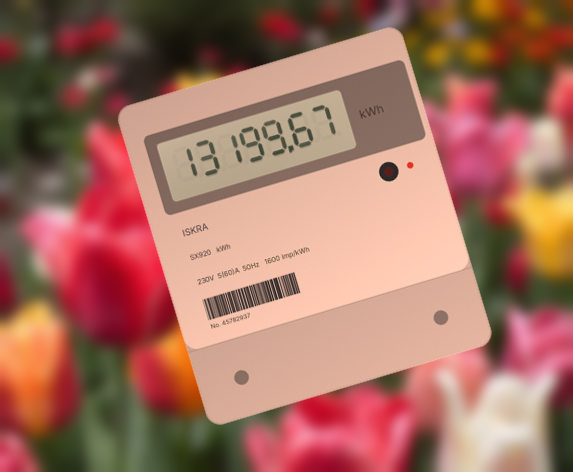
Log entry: 13199.67 kWh
